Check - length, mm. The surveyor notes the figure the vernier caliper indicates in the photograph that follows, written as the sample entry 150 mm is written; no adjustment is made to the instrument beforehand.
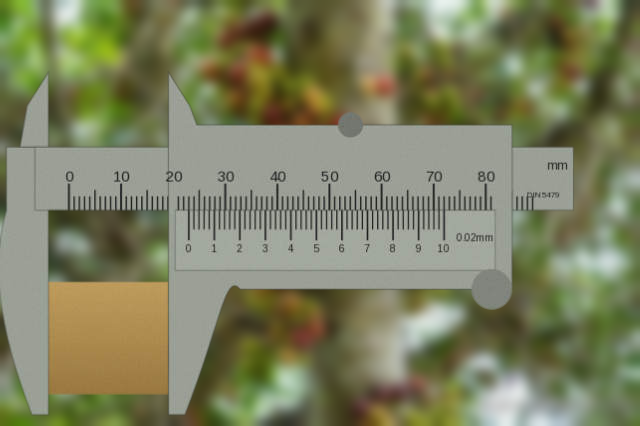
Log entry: 23.0 mm
